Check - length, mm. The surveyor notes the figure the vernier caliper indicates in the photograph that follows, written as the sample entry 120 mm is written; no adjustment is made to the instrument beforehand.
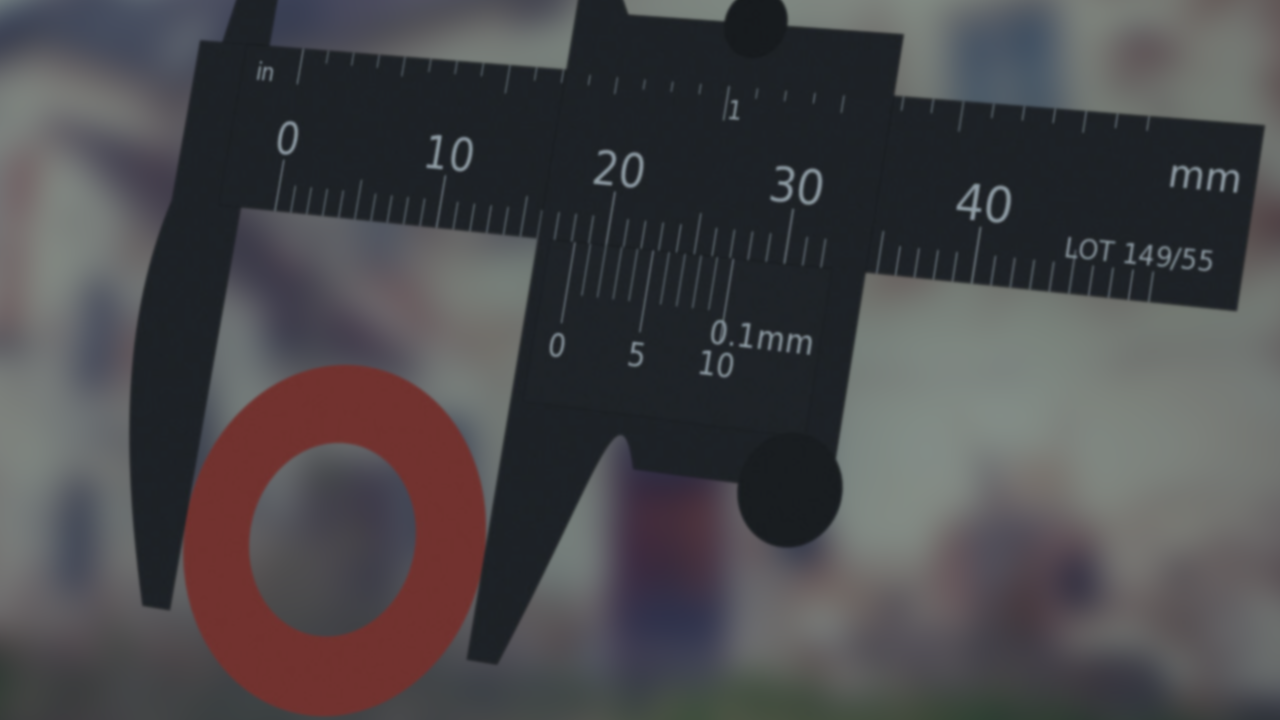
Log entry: 18.2 mm
